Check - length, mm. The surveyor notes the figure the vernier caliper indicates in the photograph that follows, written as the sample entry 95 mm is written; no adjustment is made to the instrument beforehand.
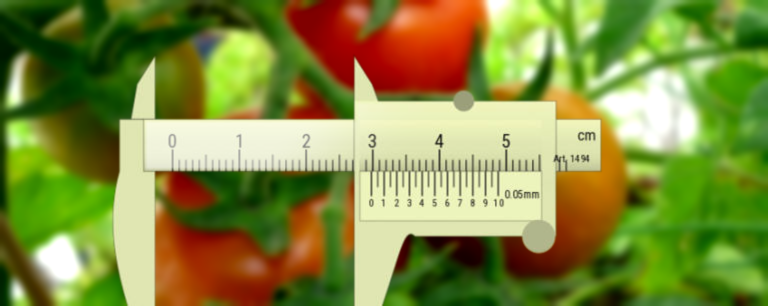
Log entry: 29.8 mm
